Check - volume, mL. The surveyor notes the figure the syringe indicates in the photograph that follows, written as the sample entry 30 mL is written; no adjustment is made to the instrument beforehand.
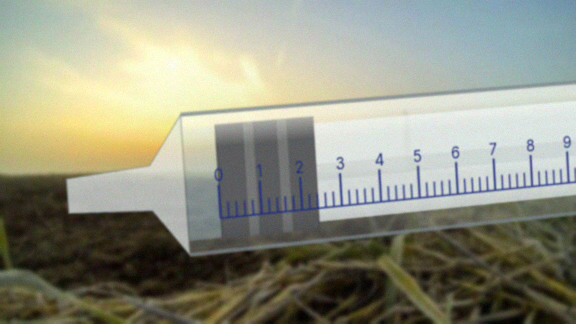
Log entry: 0 mL
